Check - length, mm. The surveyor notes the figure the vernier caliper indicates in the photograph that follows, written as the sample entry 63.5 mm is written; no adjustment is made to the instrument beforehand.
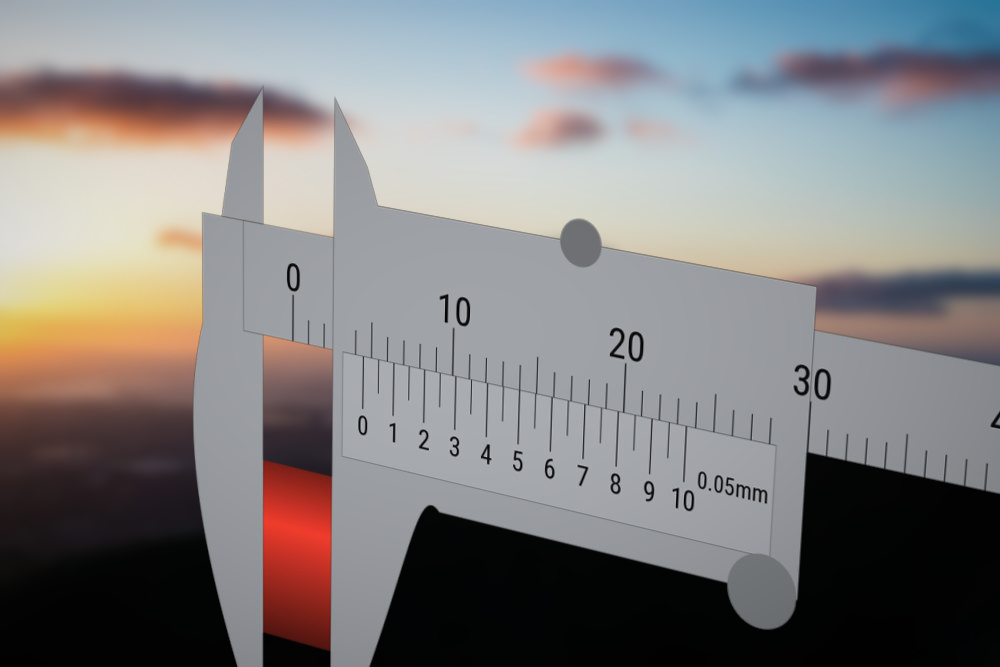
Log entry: 4.5 mm
